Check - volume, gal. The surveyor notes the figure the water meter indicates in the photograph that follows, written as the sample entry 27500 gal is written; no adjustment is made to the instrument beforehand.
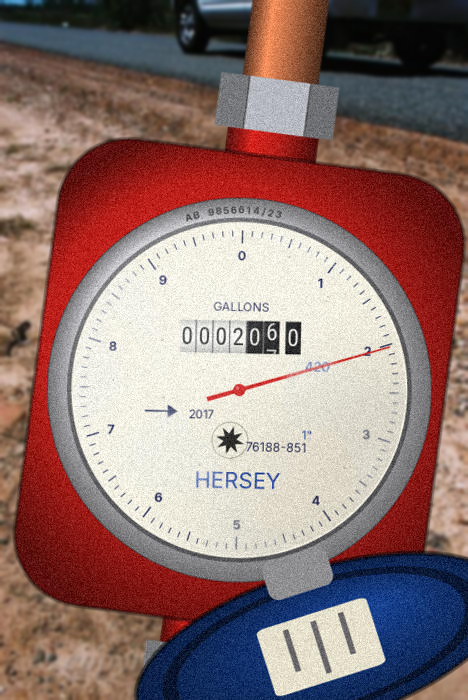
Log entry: 2062.0 gal
